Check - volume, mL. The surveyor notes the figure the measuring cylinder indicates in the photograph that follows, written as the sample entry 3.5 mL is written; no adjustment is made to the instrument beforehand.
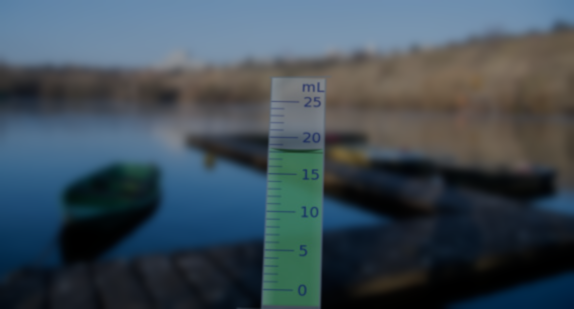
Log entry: 18 mL
